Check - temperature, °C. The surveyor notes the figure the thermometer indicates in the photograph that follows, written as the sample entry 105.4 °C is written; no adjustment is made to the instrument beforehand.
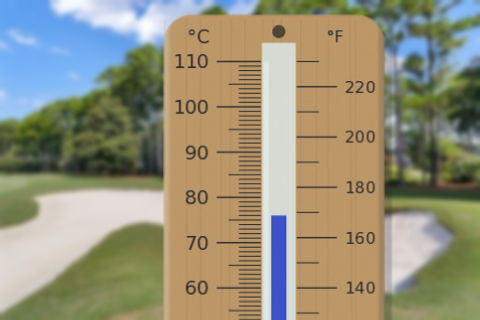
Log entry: 76 °C
